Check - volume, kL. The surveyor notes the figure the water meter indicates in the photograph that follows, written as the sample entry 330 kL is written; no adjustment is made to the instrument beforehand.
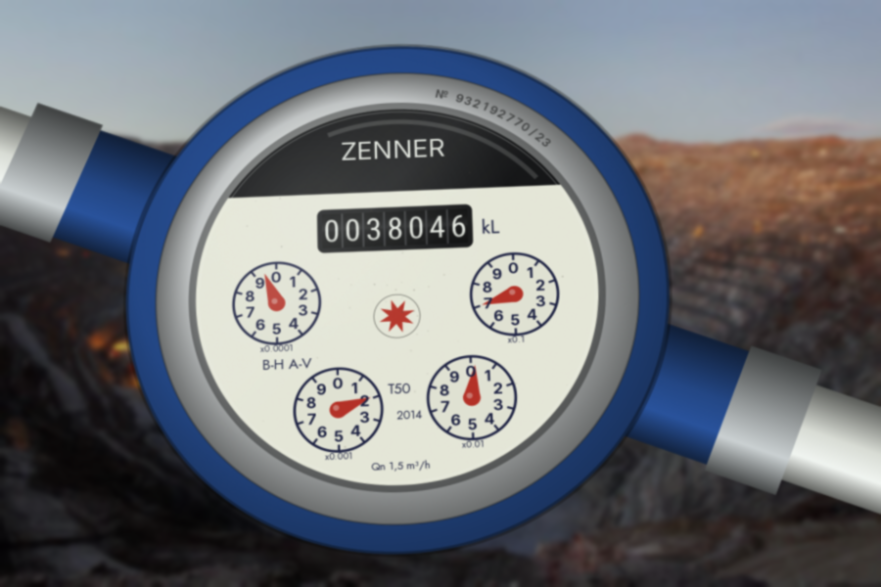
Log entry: 38046.7019 kL
